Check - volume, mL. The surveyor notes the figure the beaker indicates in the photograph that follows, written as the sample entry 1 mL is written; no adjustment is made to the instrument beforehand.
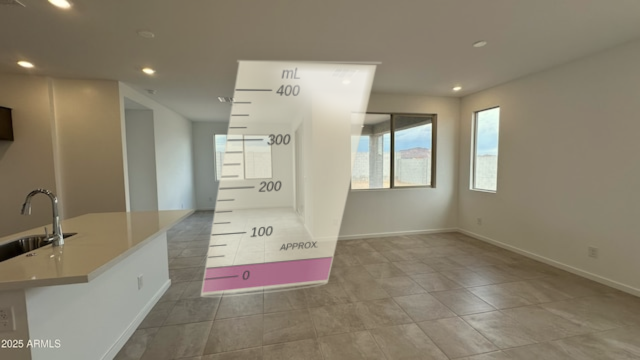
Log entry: 25 mL
